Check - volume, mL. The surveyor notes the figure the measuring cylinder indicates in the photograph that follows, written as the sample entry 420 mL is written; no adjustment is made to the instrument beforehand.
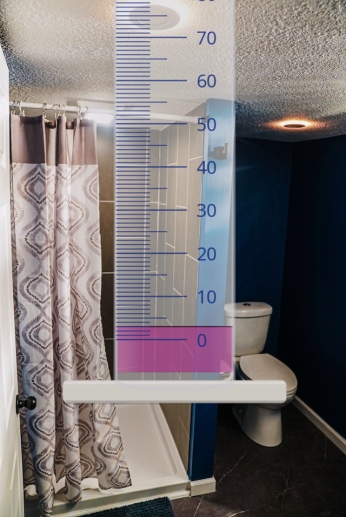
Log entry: 3 mL
